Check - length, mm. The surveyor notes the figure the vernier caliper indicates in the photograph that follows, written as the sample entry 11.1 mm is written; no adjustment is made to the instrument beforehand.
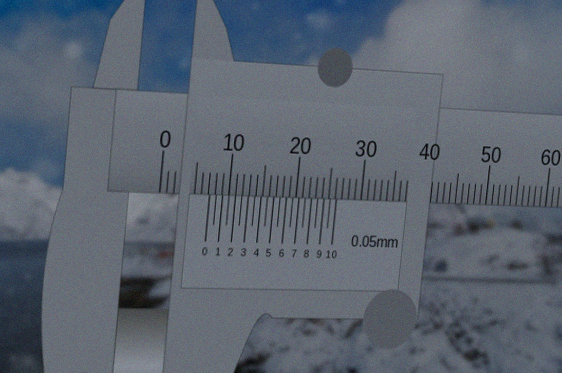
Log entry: 7.2 mm
